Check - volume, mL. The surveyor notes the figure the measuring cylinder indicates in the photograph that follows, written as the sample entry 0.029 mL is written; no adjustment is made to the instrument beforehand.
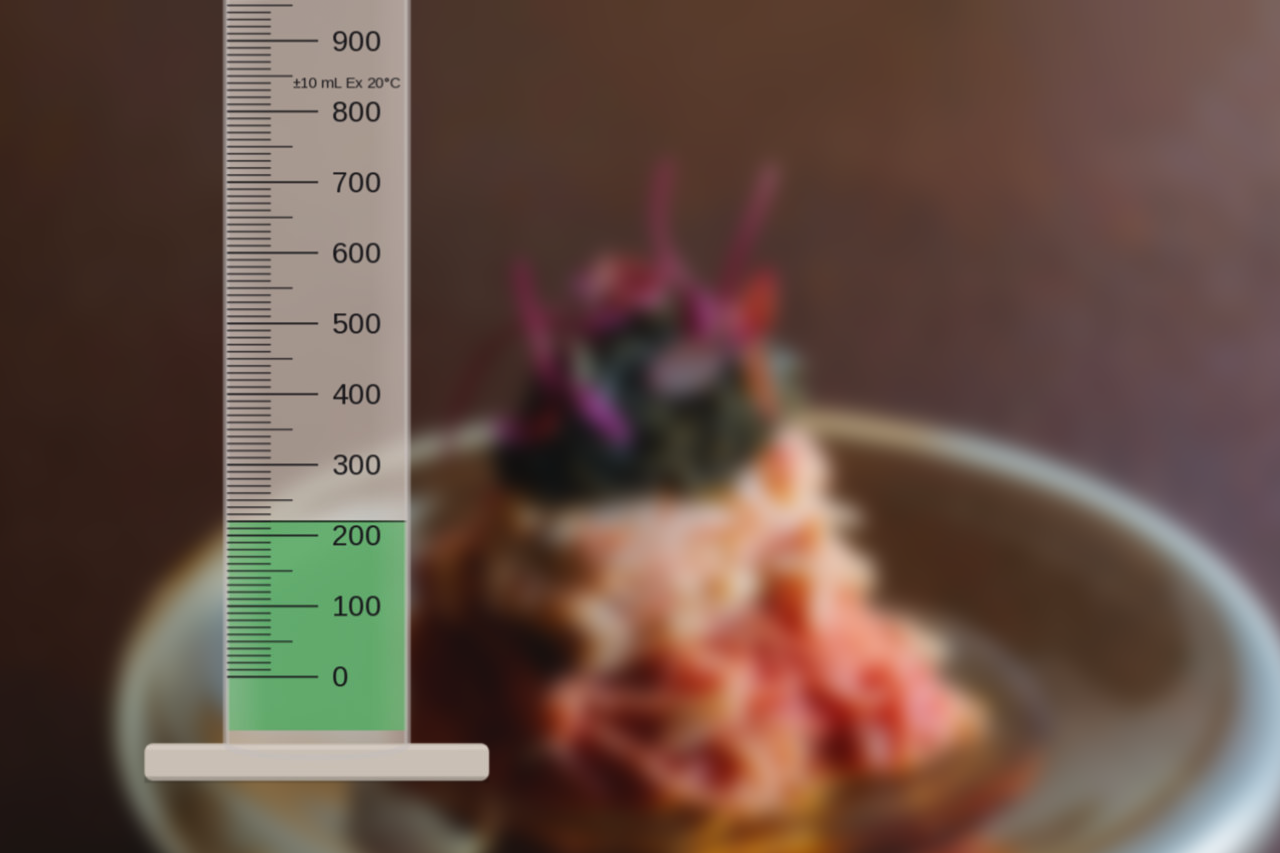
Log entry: 220 mL
